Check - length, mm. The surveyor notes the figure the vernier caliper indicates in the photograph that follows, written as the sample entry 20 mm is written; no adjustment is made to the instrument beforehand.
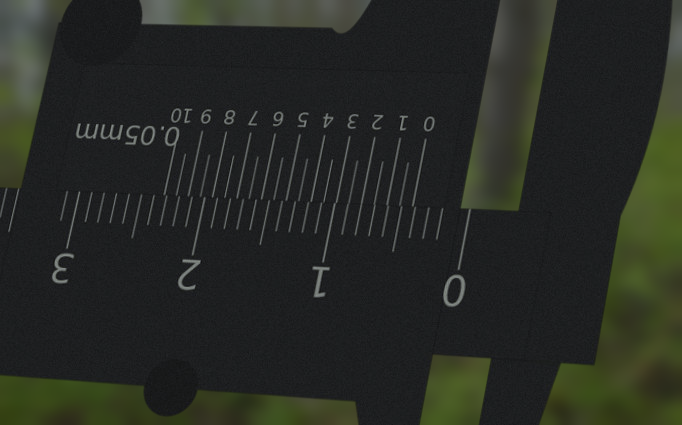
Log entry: 4.2 mm
